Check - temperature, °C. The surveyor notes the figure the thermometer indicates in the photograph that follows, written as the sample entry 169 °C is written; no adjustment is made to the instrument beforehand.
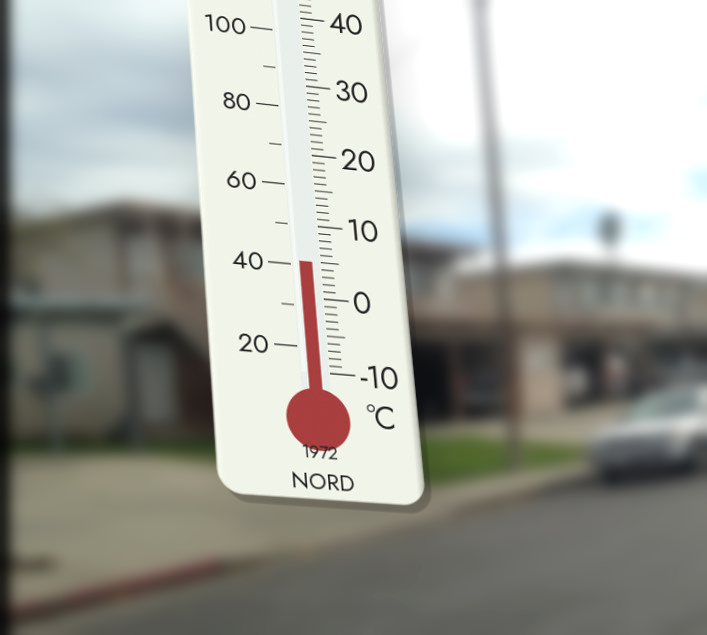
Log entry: 5 °C
